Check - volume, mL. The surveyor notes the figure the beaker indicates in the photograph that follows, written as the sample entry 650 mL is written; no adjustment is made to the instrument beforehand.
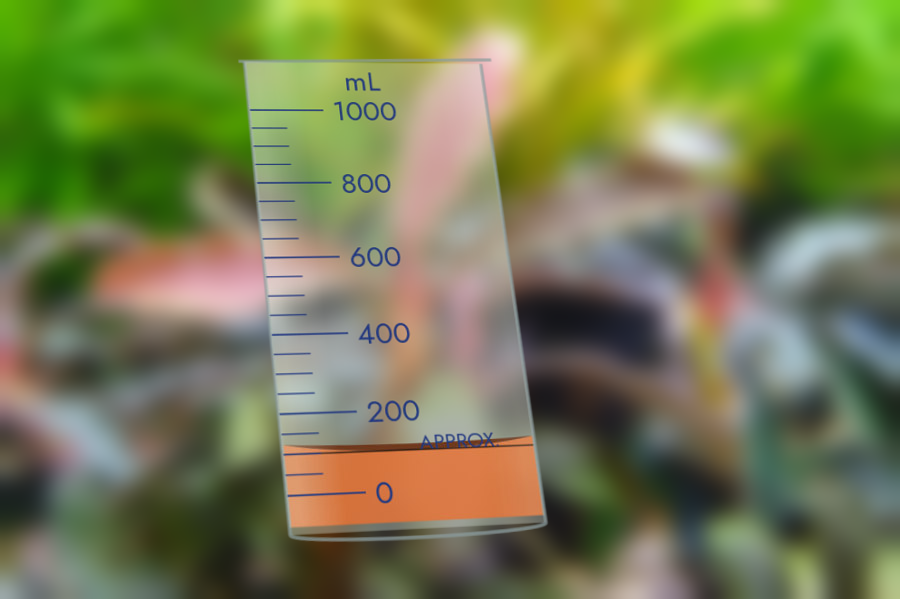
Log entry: 100 mL
